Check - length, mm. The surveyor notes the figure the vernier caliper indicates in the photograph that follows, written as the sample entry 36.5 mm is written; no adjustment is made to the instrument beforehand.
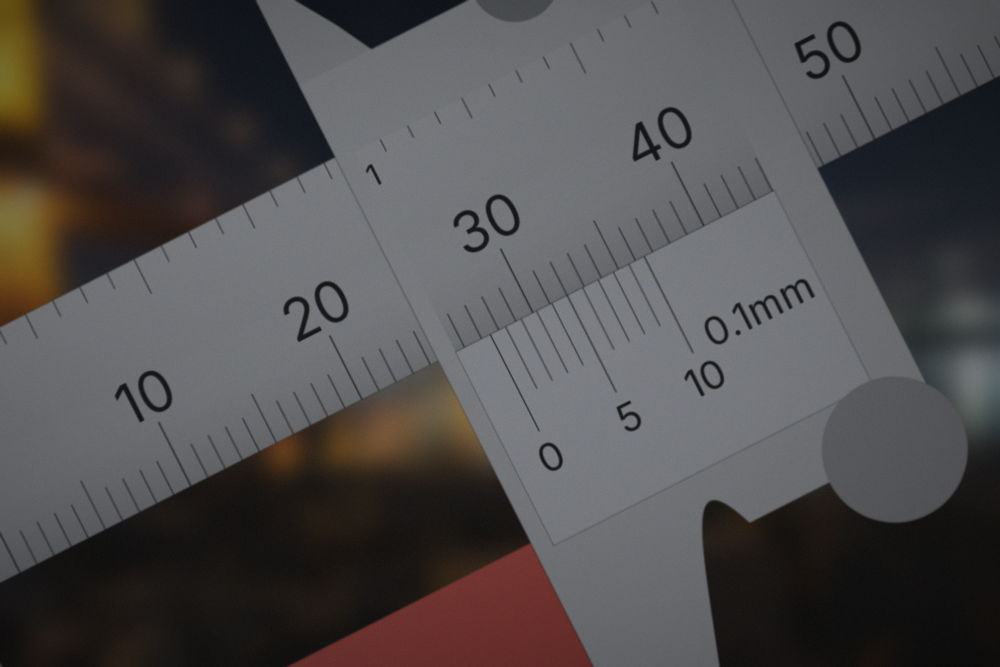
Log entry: 27.5 mm
